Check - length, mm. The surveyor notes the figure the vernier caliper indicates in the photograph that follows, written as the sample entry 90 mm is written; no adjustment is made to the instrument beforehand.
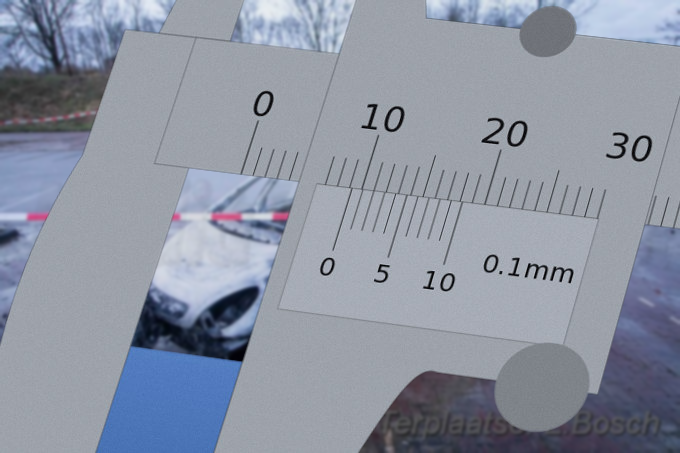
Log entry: 9.2 mm
